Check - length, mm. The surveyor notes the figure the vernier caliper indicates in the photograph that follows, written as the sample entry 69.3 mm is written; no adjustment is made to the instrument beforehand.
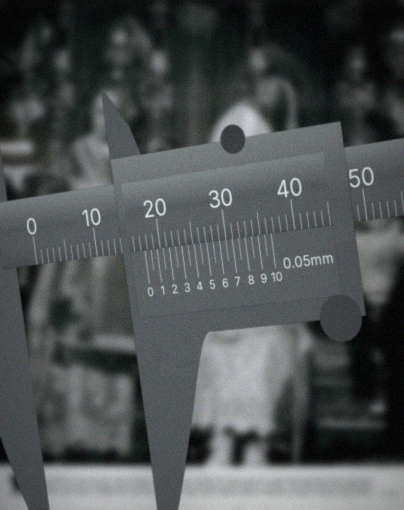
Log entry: 17.6 mm
